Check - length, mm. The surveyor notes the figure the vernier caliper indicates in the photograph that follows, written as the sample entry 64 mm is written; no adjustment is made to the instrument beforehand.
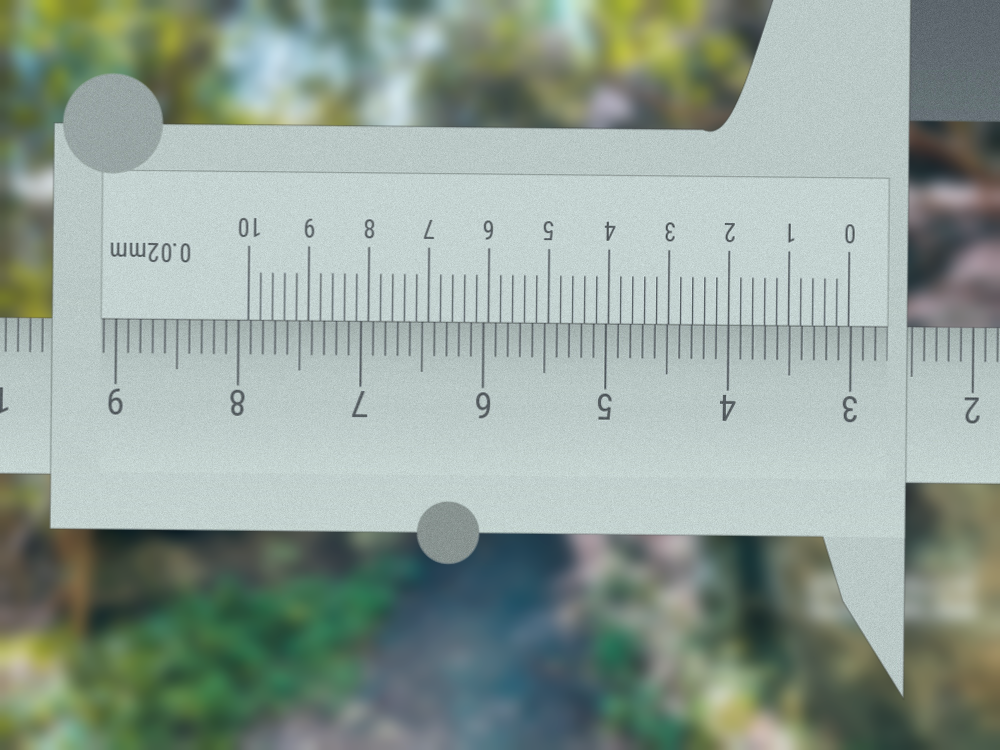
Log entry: 30.2 mm
